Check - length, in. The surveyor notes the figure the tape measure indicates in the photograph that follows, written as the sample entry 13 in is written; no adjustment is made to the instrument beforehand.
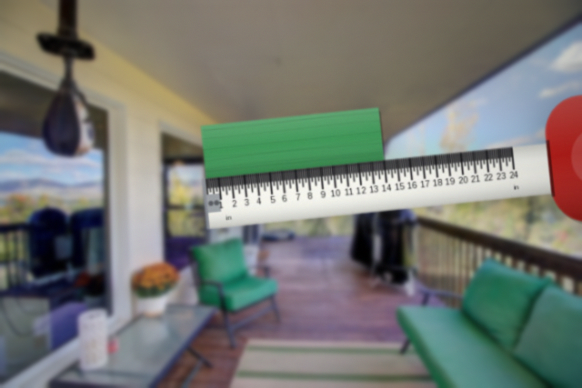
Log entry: 14 in
